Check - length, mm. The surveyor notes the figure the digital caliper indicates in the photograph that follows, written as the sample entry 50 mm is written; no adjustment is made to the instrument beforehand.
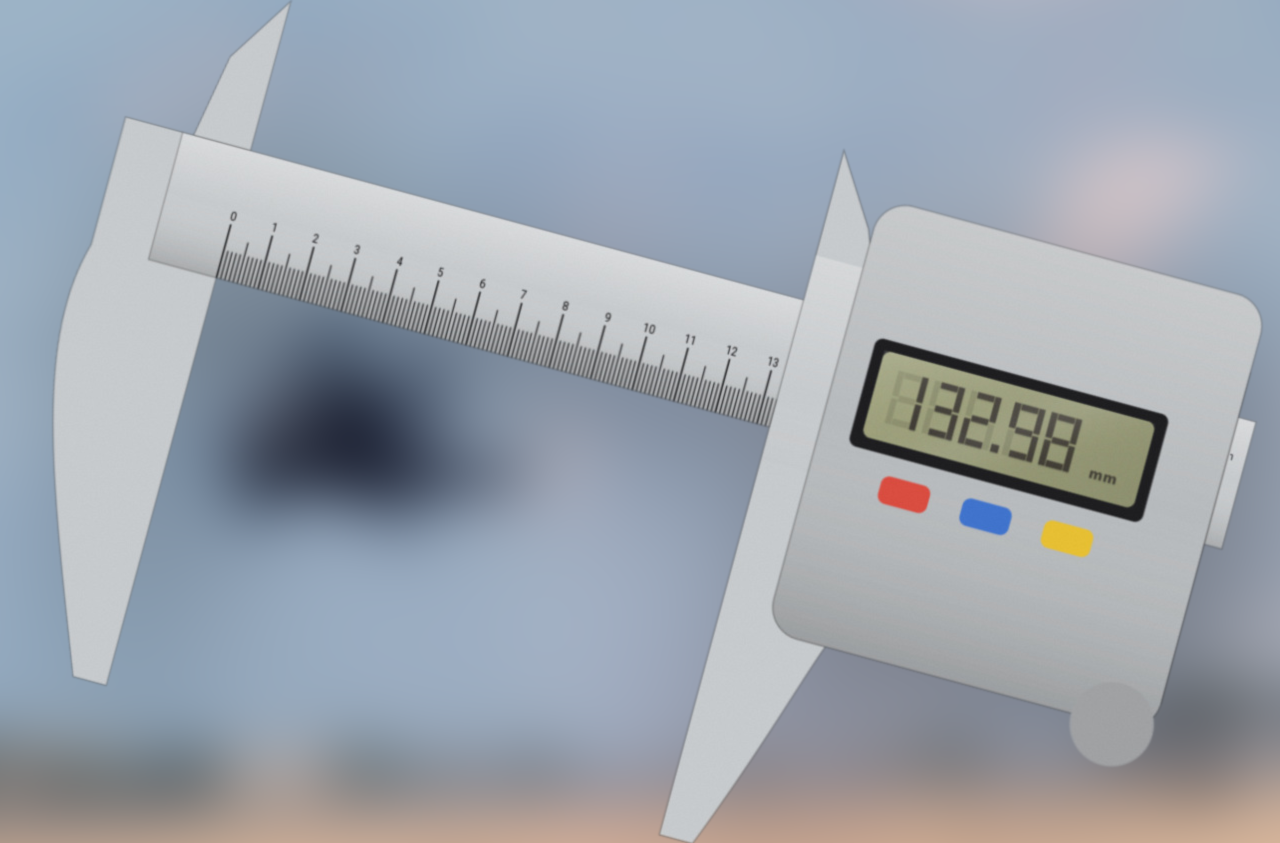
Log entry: 132.98 mm
